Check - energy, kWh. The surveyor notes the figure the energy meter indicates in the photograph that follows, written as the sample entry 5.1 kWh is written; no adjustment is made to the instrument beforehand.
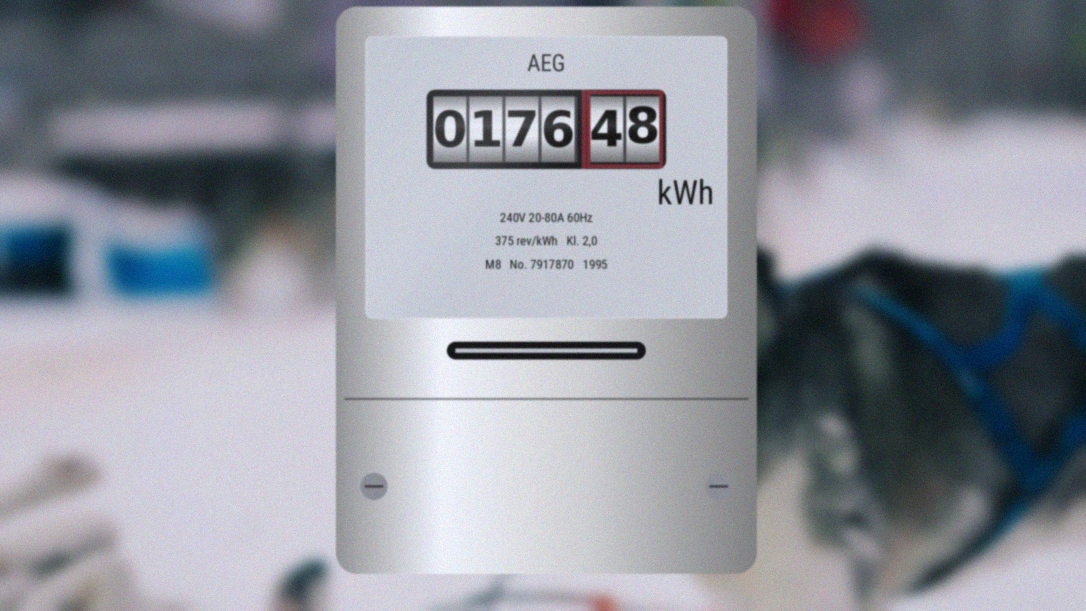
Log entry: 176.48 kWh
